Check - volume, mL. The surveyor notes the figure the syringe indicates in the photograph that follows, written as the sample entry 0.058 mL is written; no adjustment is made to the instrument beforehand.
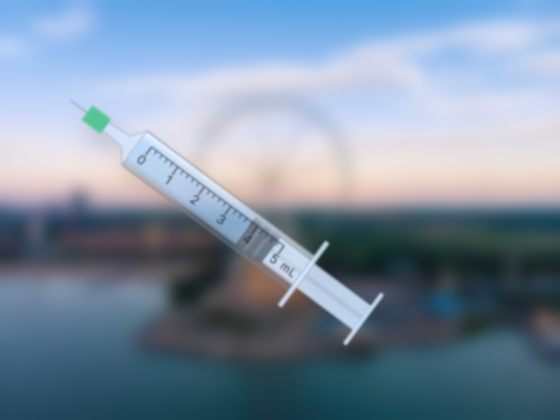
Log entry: 3.8 mL
